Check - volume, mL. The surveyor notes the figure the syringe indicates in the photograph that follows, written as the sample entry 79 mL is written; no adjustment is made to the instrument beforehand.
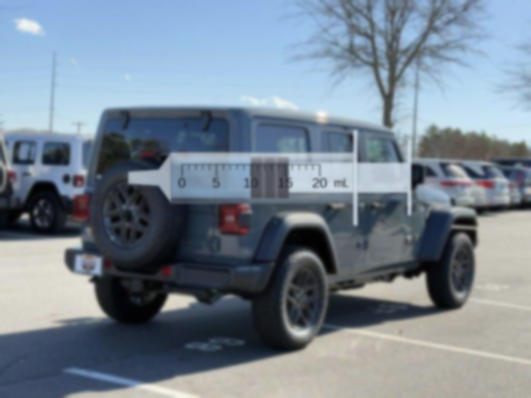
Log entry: 10 mL
